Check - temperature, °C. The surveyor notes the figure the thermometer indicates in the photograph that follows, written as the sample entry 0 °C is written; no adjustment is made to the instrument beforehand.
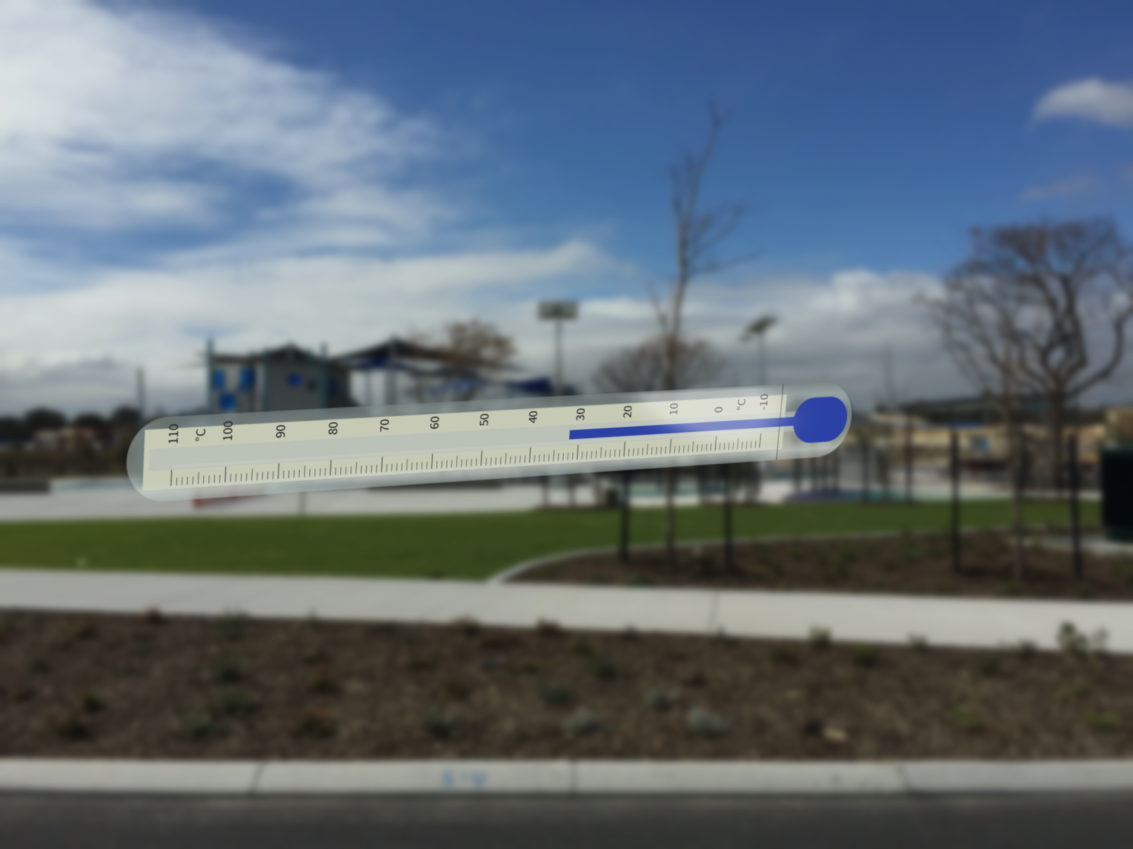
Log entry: 32 °C
